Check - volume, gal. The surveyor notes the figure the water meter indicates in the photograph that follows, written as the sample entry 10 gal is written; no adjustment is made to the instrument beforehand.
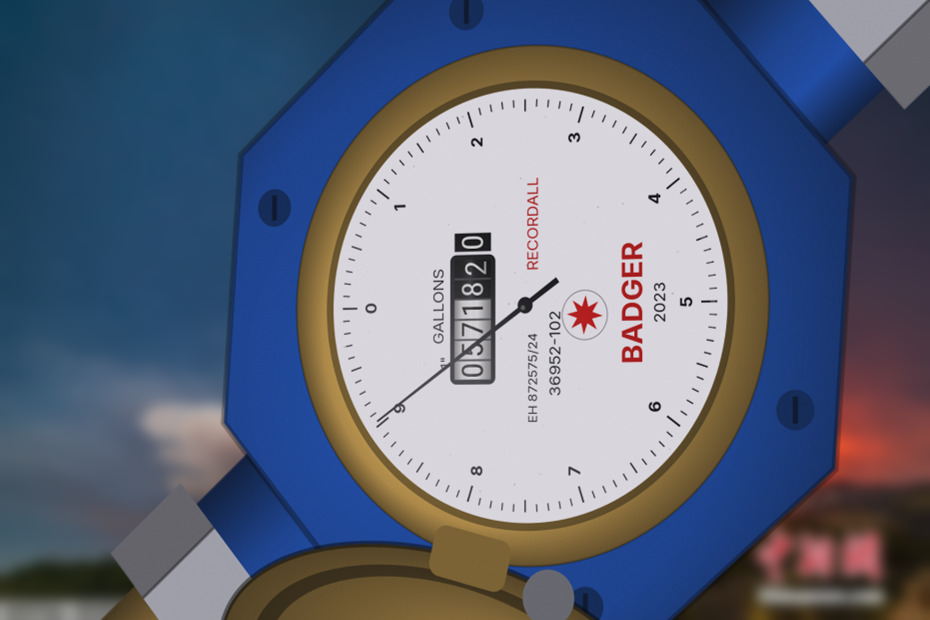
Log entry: 571819.0 gal
